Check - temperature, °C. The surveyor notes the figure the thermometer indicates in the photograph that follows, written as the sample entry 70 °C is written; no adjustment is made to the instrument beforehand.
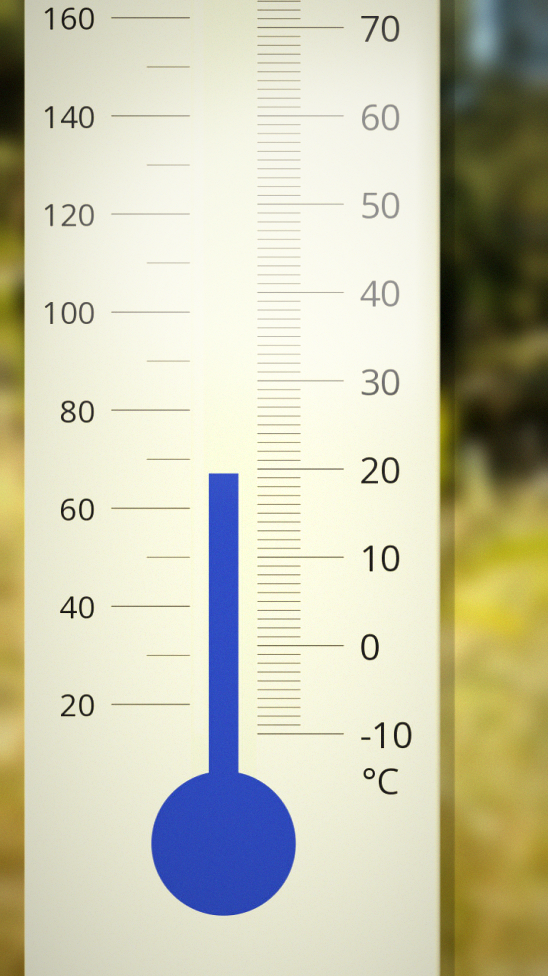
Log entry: 19.5 °C
